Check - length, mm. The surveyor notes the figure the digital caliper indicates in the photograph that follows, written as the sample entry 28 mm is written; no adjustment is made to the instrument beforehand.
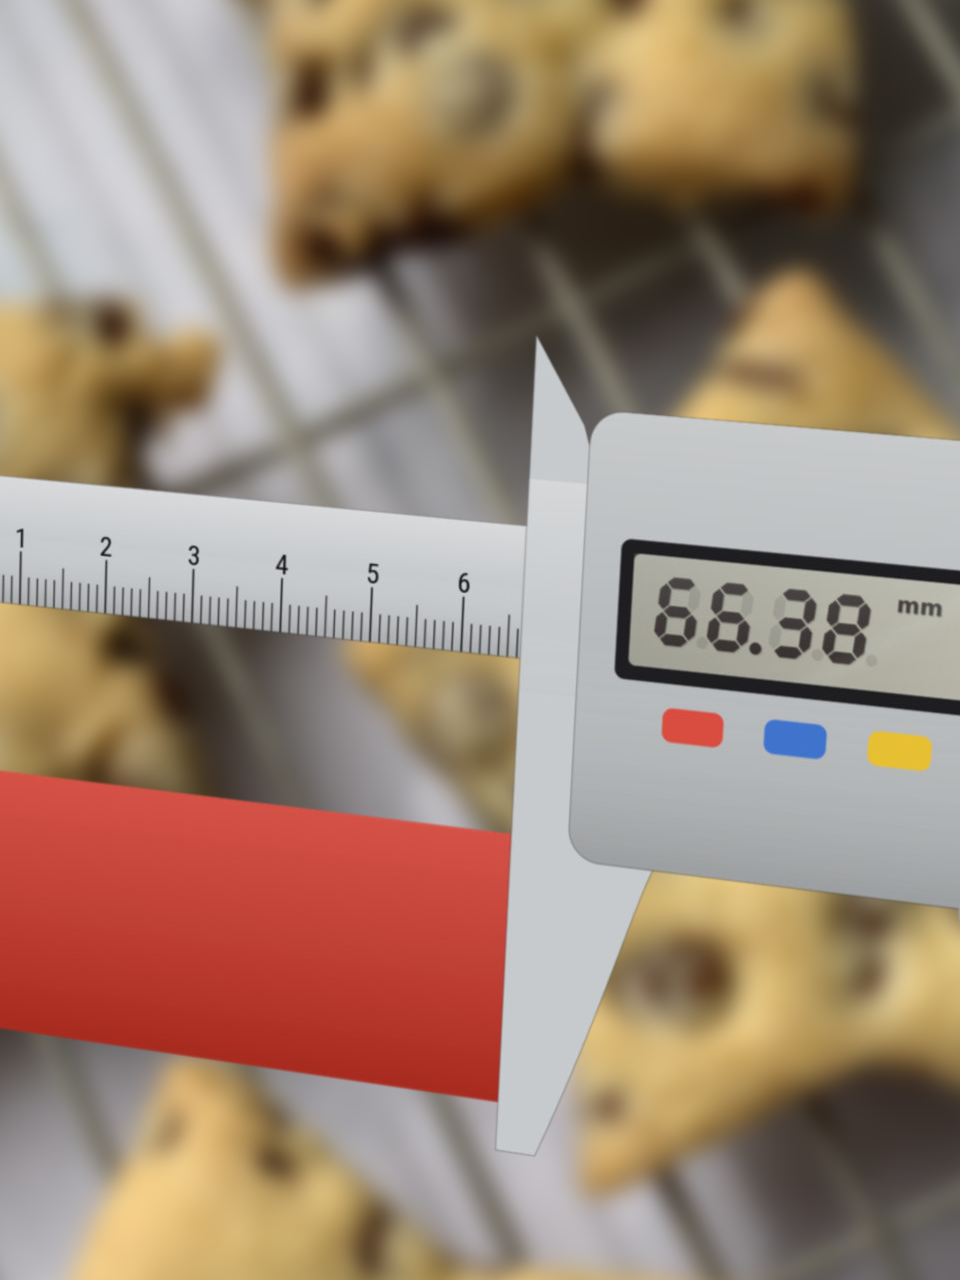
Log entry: 66.38 mm
